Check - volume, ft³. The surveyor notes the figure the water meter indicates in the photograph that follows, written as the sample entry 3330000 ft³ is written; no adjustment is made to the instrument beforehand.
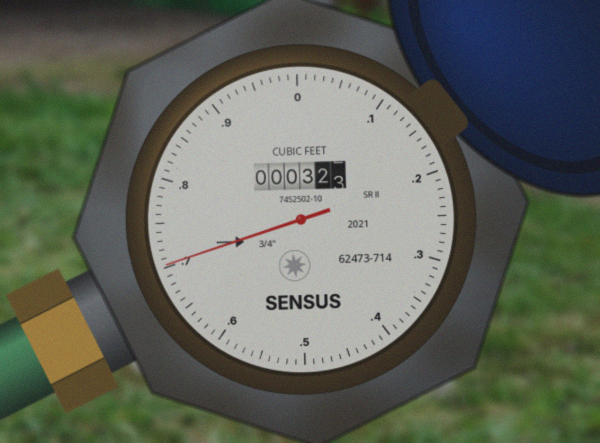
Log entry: 322.70 ft³
